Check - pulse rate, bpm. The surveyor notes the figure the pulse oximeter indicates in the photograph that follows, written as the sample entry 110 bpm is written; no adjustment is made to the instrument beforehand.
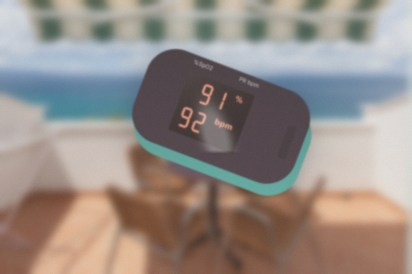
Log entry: 92 bpm
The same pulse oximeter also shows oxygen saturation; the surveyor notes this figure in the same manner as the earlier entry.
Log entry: 91 %
